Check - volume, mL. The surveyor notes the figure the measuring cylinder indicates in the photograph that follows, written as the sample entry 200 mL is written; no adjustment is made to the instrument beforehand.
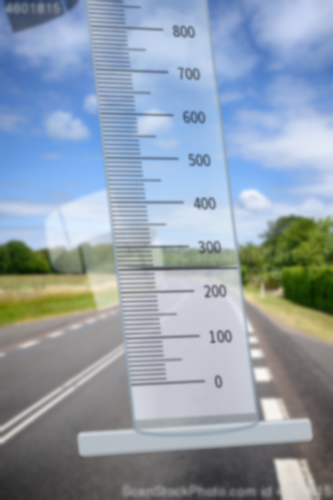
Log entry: 250 mL
